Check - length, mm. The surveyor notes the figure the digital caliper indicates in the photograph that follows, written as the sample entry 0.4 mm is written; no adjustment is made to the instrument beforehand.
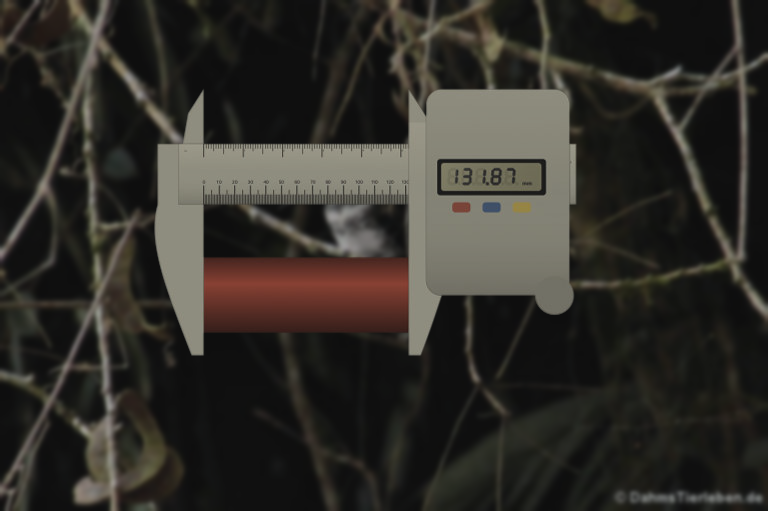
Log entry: 131.87 mm
